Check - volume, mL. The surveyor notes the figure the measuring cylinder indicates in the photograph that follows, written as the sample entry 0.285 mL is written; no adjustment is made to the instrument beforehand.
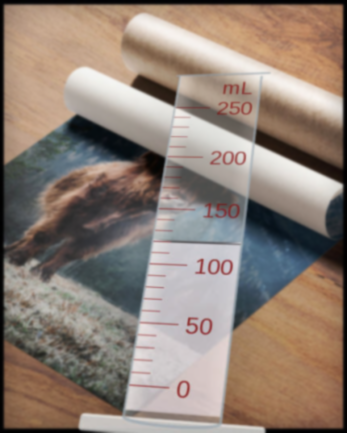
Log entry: 120 mL
